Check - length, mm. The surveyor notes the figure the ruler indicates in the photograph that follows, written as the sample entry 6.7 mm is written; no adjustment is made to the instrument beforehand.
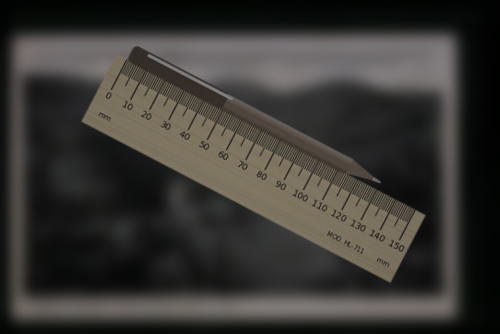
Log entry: 130 mm
